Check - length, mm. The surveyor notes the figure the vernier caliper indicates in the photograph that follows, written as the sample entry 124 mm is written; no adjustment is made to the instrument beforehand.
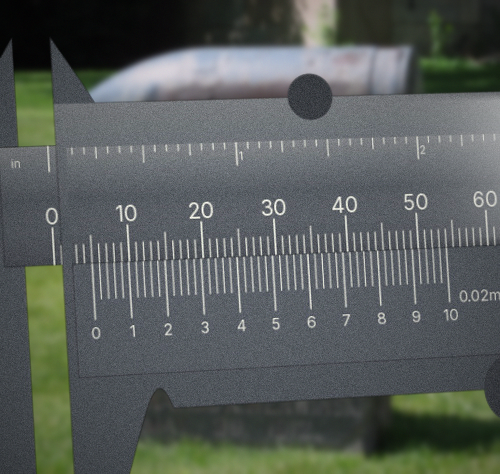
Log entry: 5.0 mm
